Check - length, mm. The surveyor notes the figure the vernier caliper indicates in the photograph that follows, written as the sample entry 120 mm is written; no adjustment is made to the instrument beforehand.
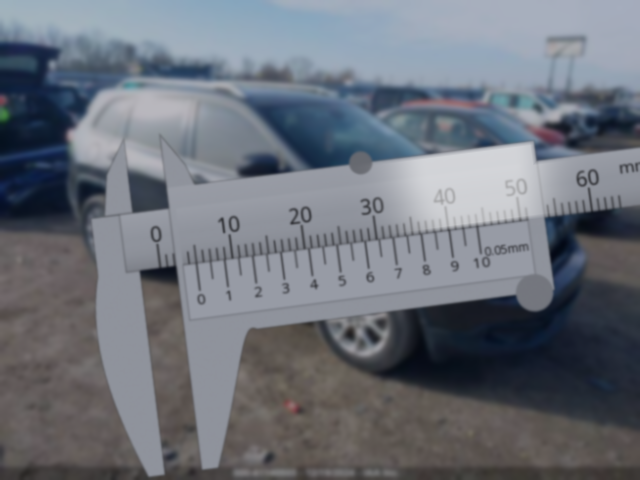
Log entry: 5.0 mm
